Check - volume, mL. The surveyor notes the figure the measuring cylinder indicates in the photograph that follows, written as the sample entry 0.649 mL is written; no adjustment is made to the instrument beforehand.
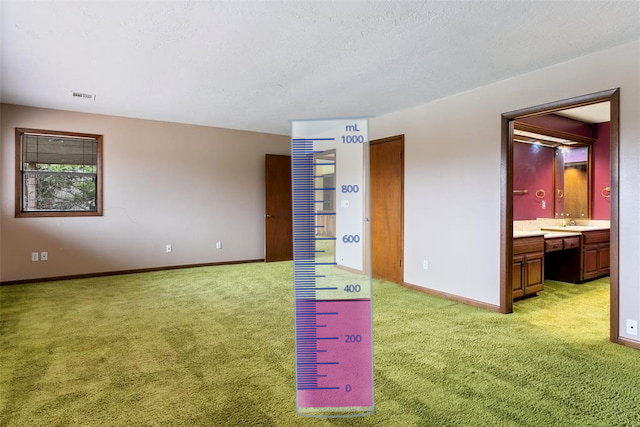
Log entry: 350 mL
